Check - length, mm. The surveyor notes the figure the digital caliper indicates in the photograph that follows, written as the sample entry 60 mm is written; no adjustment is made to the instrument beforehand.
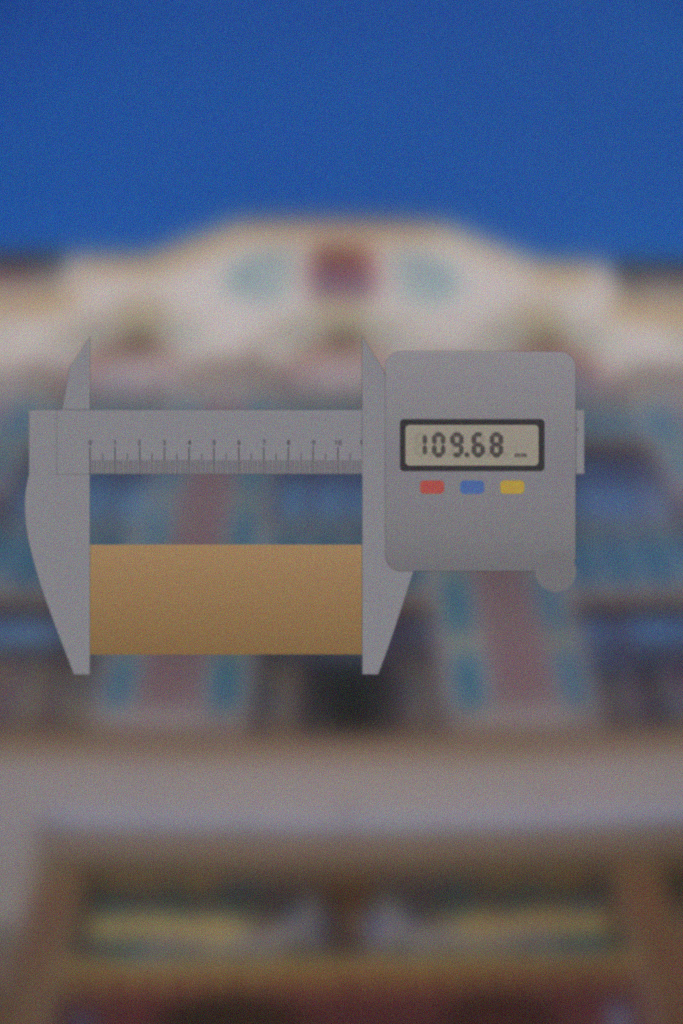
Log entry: 109.68 mm
